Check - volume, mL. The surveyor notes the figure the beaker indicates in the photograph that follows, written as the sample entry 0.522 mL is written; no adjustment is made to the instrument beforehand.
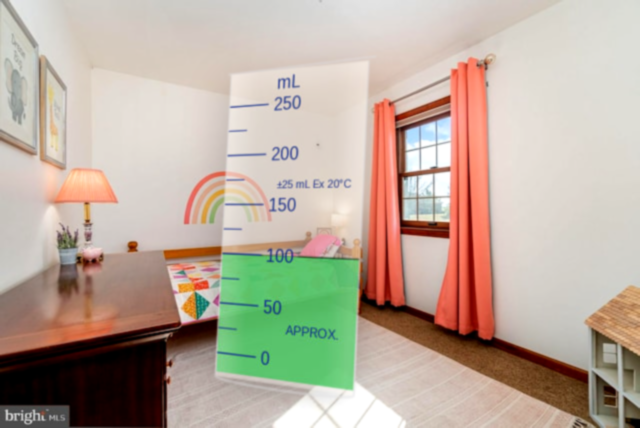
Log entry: 100 mL
